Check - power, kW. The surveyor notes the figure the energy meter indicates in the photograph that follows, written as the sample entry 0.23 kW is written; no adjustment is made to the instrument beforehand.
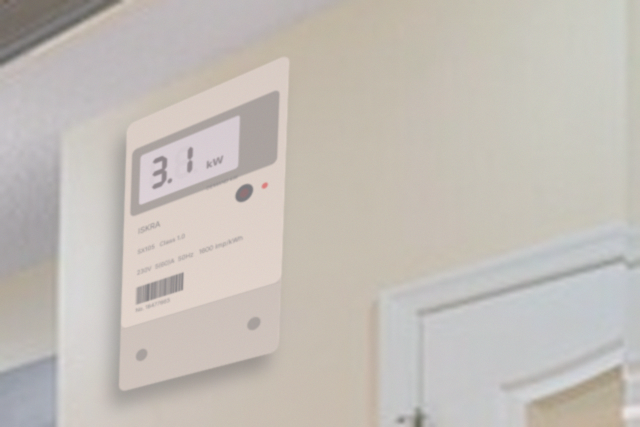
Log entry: 3.1 kW
